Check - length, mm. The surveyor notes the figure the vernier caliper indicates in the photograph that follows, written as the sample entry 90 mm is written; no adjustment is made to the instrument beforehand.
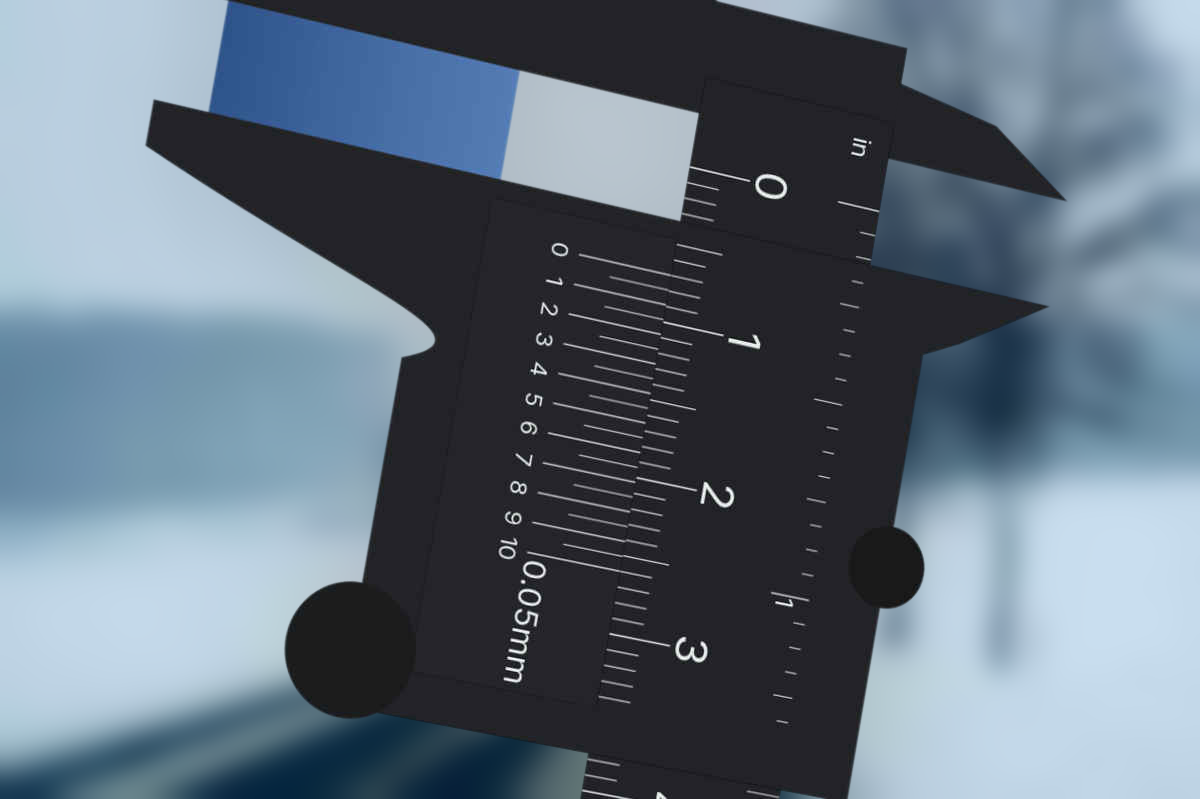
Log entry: 7.0 mm
